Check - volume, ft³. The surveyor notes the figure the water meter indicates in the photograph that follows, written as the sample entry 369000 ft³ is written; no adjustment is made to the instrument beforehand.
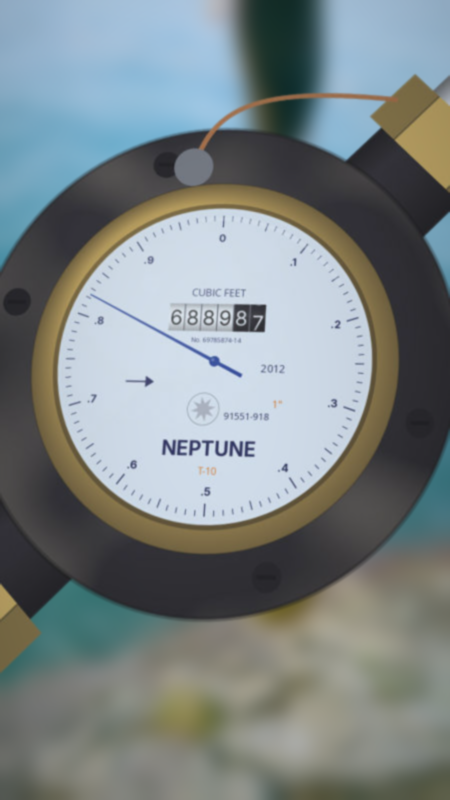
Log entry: 688986.82 ft³
